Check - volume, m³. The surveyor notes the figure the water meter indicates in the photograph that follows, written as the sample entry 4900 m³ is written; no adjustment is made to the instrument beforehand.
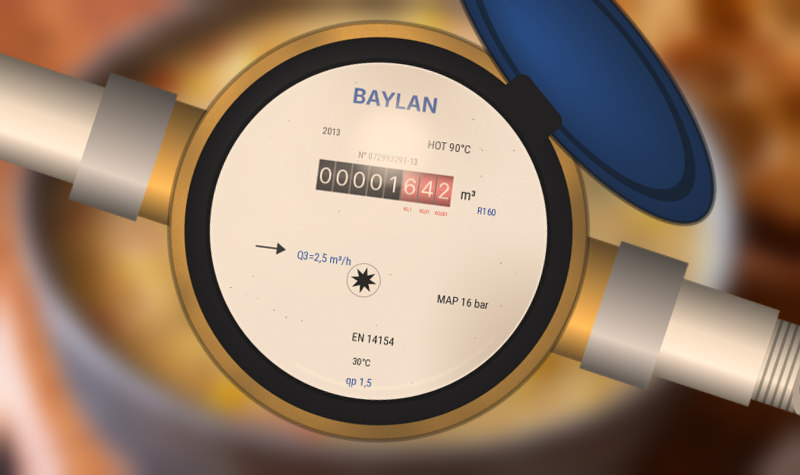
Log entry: 1.642 m³
